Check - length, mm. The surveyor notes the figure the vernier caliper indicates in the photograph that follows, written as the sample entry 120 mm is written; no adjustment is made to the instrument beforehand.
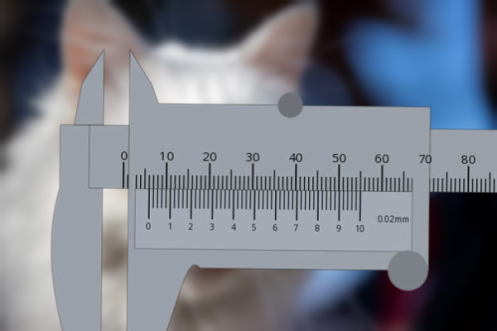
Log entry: 6.0 mm
